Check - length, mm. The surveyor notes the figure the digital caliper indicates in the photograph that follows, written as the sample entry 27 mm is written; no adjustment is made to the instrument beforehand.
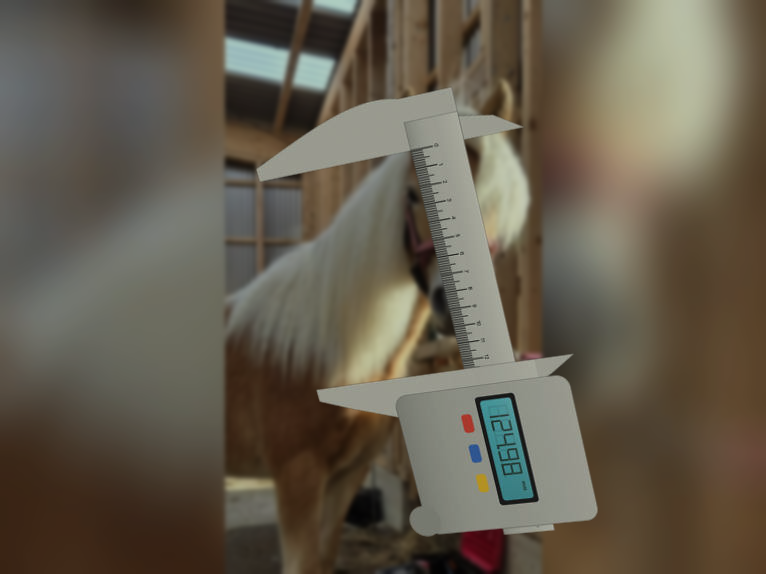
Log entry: 124.98 mm
